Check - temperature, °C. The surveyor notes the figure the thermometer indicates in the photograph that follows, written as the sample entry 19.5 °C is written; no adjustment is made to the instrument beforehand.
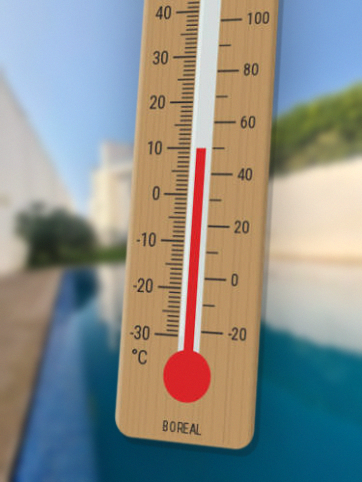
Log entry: 10 °C
